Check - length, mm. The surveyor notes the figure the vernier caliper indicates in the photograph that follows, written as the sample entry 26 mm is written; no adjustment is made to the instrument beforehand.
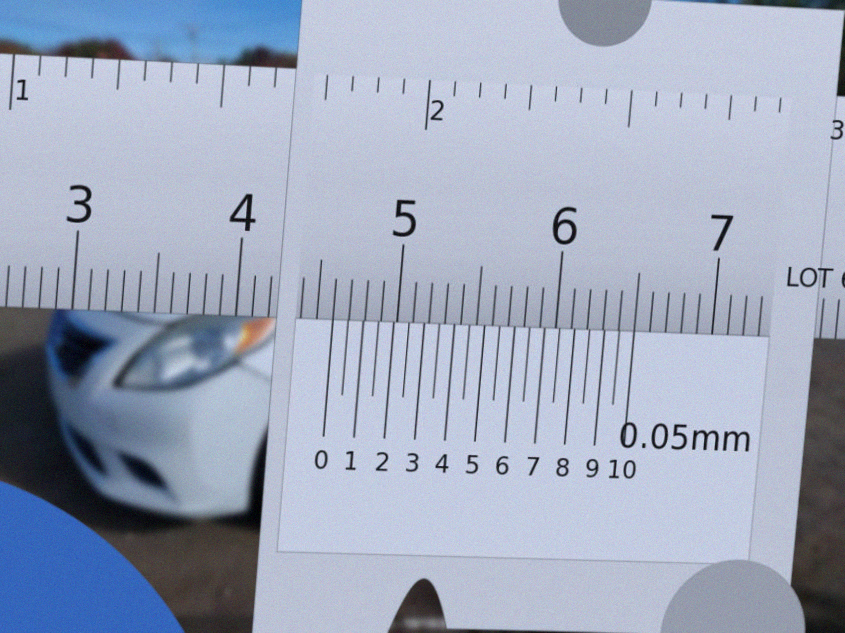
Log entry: 46.0 mm
